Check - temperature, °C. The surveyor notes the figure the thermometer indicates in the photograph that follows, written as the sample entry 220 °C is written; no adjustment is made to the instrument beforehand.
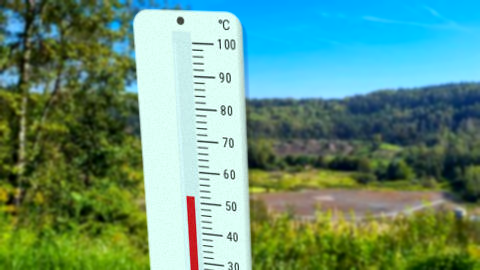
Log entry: 52 °C
